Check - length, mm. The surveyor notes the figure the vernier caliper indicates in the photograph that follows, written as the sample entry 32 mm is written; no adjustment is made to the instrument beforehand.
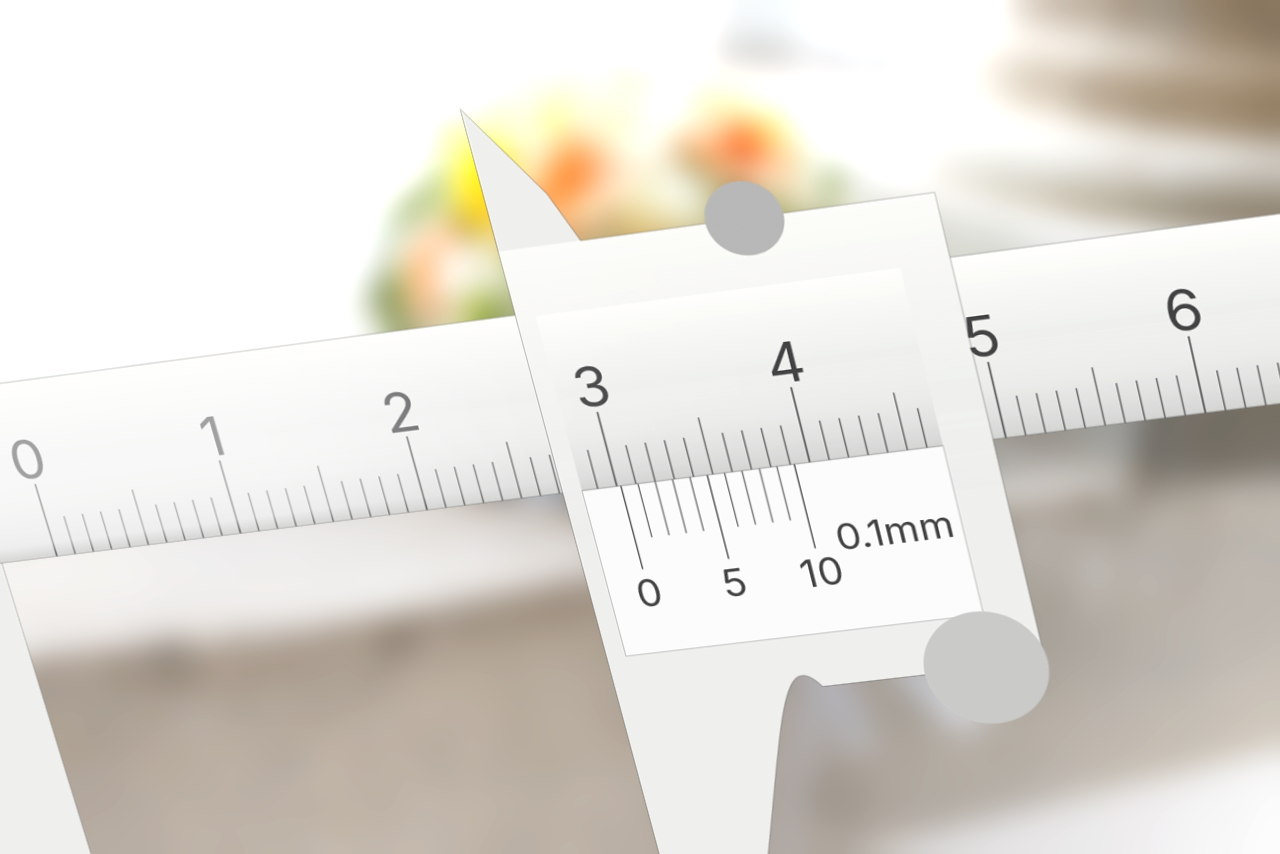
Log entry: 30.2 mm
